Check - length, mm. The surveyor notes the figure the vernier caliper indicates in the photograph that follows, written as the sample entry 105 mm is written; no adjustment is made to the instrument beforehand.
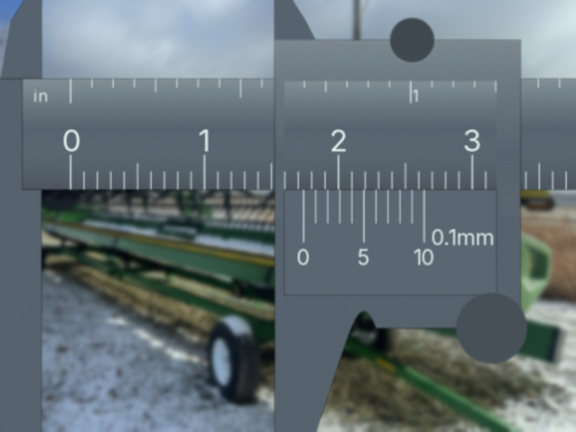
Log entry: 17.4 mm
